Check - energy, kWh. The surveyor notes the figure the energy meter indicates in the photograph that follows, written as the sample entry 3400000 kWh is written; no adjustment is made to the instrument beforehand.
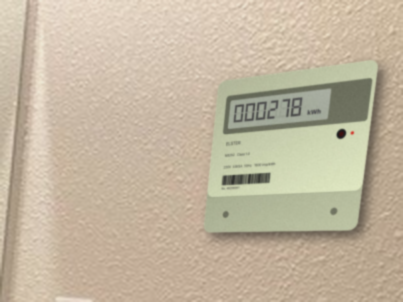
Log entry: 278 kWh
